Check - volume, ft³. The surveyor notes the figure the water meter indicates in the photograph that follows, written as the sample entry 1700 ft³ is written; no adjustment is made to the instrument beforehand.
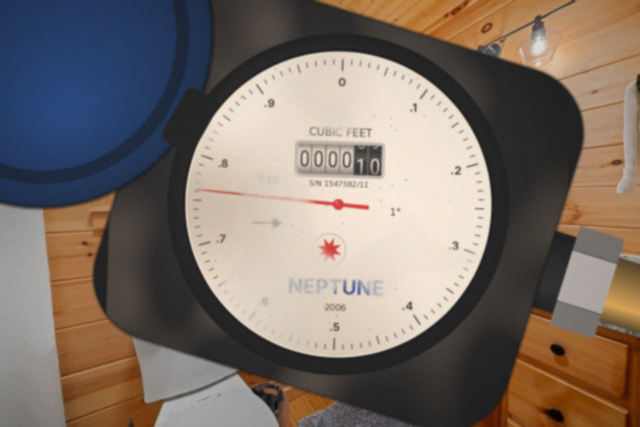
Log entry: 9.76 ft³
